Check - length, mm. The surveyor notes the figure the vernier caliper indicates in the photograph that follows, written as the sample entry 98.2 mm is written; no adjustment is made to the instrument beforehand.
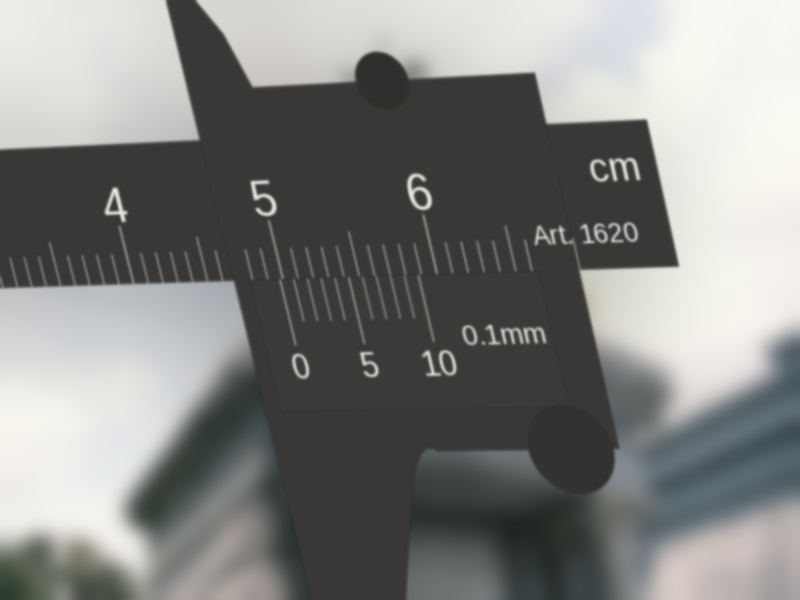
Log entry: 49.8 mm
